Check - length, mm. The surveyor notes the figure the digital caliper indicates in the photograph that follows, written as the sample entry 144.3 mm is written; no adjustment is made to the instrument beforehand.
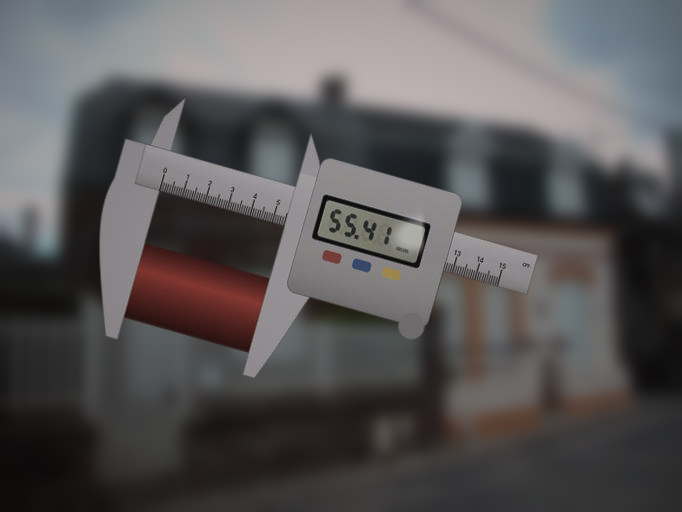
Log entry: 55.41 mm
